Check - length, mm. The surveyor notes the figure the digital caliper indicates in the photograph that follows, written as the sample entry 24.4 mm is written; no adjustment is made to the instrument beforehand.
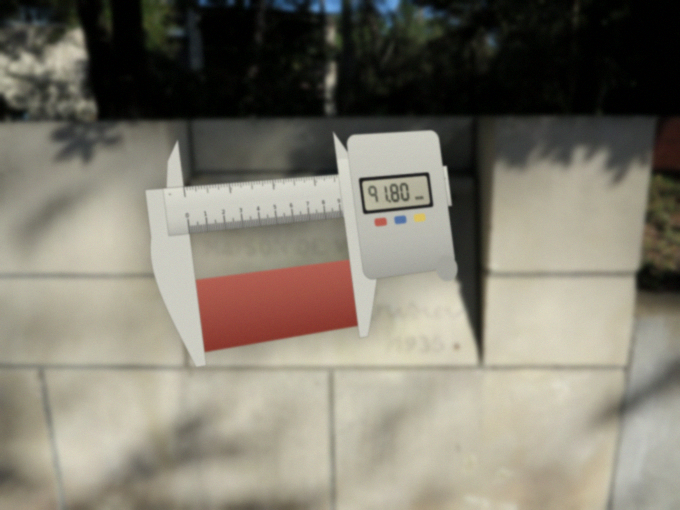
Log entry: 91.80 mm
